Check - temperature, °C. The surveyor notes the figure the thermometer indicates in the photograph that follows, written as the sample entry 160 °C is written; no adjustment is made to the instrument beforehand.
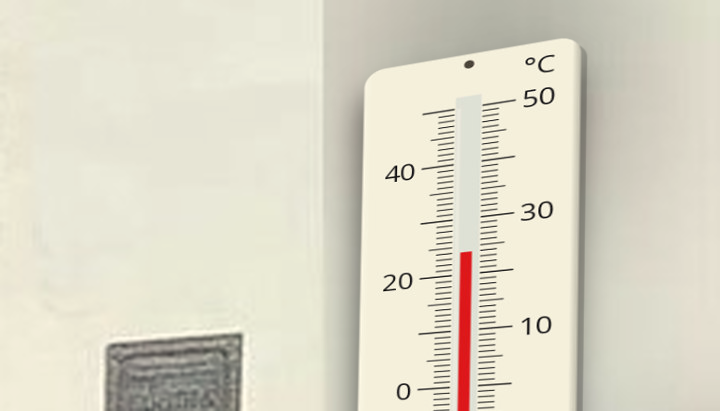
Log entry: 24 °C
